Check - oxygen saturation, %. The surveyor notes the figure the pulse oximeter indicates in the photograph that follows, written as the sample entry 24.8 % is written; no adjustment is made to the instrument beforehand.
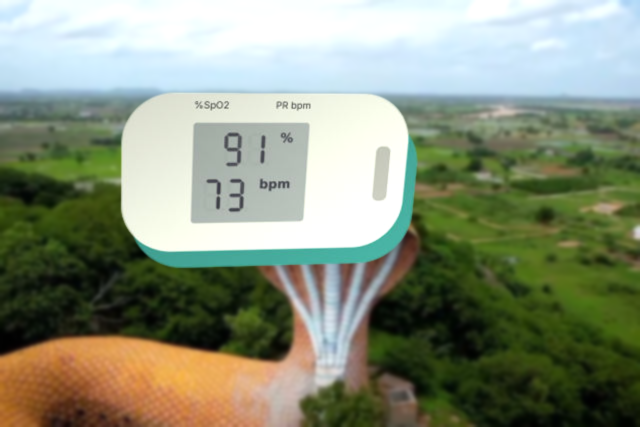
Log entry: 91 %
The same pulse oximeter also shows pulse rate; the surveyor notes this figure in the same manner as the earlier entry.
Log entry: 73 bpm
